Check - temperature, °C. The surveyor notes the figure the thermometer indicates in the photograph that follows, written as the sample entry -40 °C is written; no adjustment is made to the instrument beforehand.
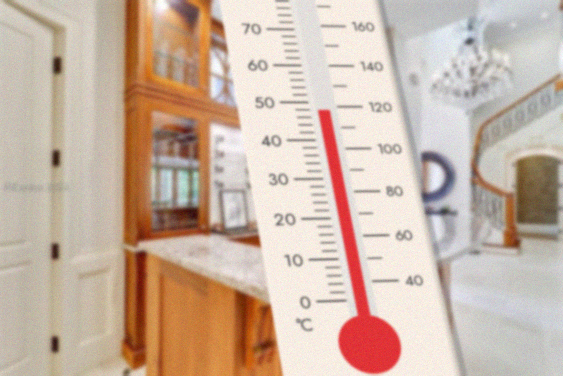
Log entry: 48 °C
